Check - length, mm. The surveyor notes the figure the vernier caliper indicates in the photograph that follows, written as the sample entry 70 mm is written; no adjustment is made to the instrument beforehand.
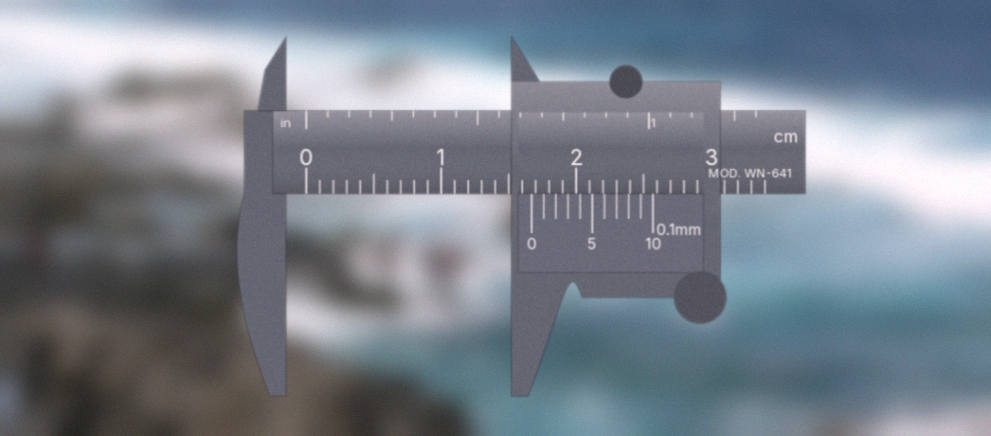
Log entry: 16.7 mm
